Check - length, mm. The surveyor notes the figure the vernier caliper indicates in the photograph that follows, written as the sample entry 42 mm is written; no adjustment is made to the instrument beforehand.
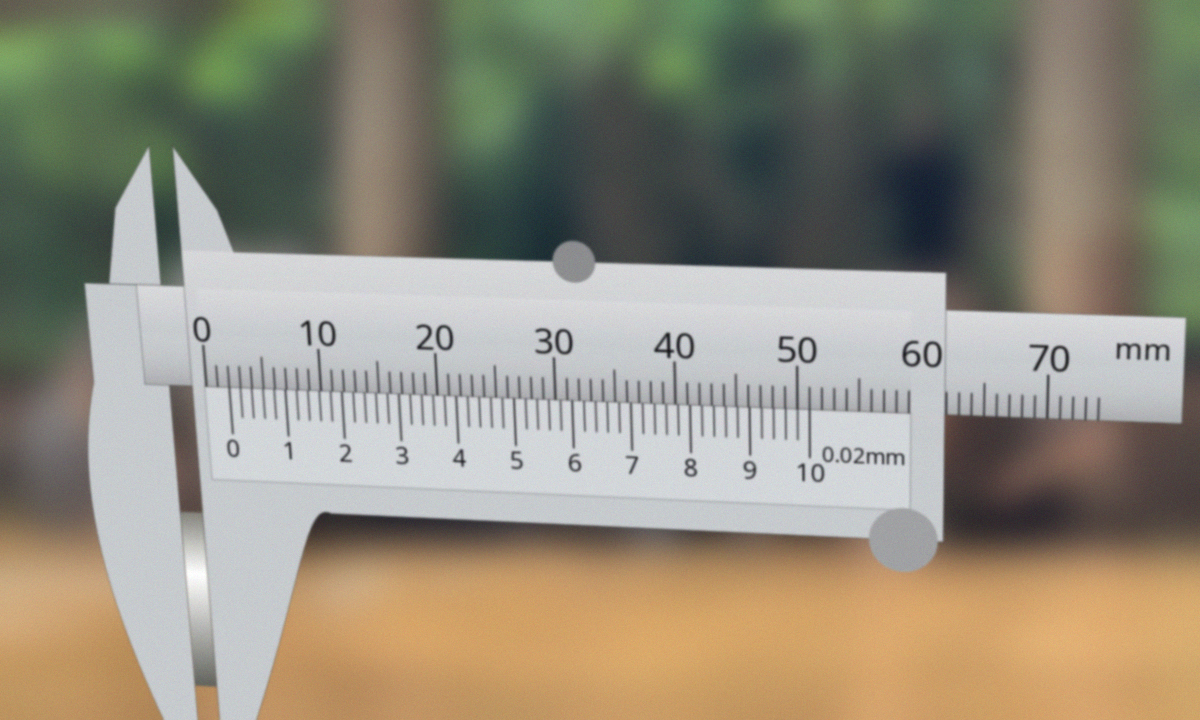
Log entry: 2.0 mm
